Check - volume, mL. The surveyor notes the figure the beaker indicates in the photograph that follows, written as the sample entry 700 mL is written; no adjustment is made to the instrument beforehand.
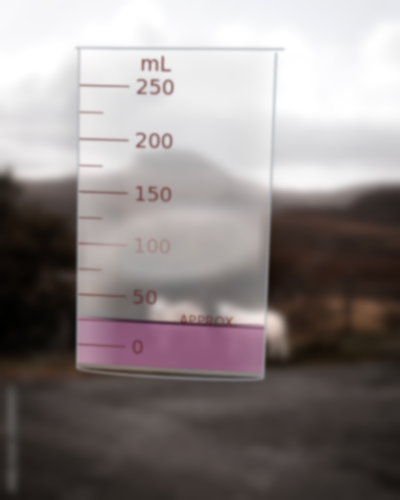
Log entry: 25 mL
